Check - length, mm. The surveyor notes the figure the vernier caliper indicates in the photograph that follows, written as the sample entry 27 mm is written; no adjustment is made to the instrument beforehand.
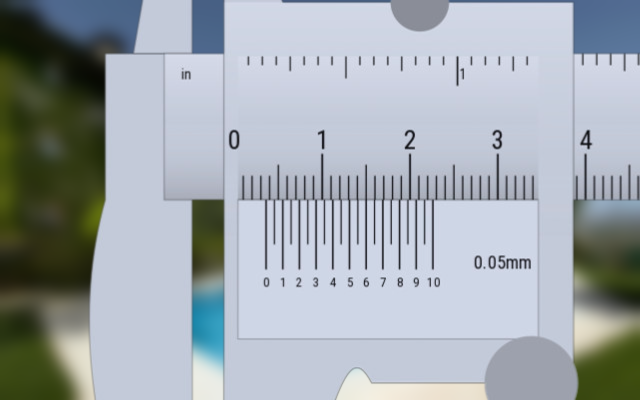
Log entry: 3.6 mm
